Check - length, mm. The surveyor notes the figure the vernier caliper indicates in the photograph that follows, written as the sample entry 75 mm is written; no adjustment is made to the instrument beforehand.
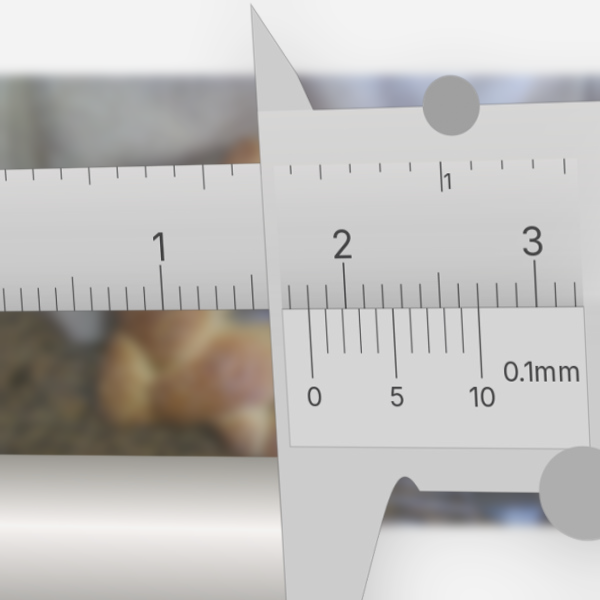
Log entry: 18.0 mm
